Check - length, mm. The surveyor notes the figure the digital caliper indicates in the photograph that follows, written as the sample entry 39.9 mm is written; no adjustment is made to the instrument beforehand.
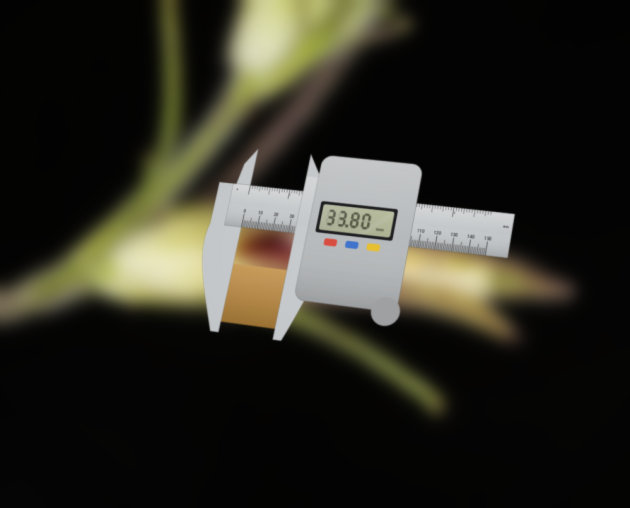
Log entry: 33.80 mm
